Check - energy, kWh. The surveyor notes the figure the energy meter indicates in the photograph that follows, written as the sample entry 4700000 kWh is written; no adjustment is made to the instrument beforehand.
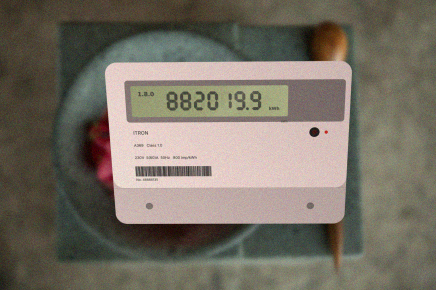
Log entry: 882019.9 kWh
